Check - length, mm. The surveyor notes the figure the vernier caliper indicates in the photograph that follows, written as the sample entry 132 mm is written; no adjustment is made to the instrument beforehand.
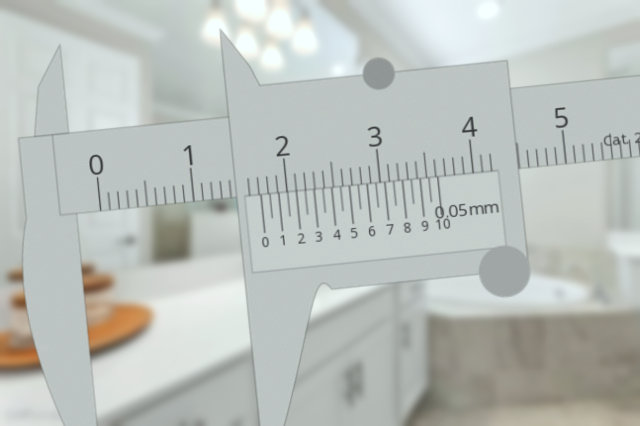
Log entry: 17.2 mm
